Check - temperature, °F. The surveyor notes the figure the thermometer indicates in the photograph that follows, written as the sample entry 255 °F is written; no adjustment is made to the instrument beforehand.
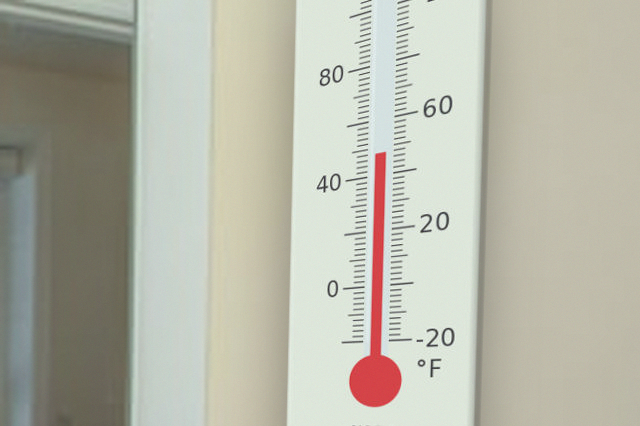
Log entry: 48 °F
